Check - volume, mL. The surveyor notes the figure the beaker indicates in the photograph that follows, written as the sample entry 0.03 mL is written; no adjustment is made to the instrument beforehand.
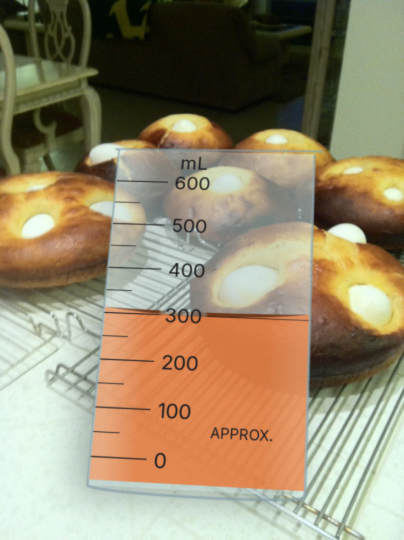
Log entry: 300 mL
